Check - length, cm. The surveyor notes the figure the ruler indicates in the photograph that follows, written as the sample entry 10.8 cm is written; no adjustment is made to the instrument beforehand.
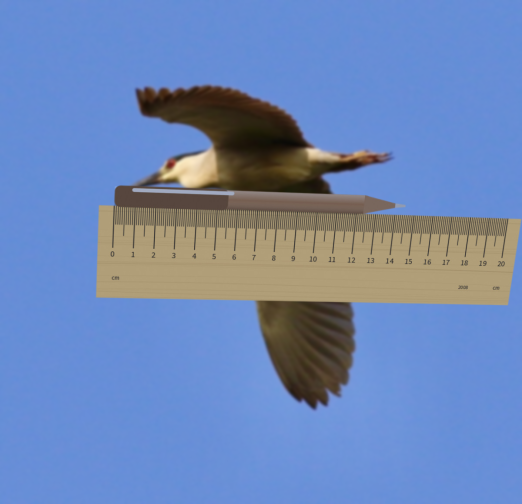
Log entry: 14.5 cm
